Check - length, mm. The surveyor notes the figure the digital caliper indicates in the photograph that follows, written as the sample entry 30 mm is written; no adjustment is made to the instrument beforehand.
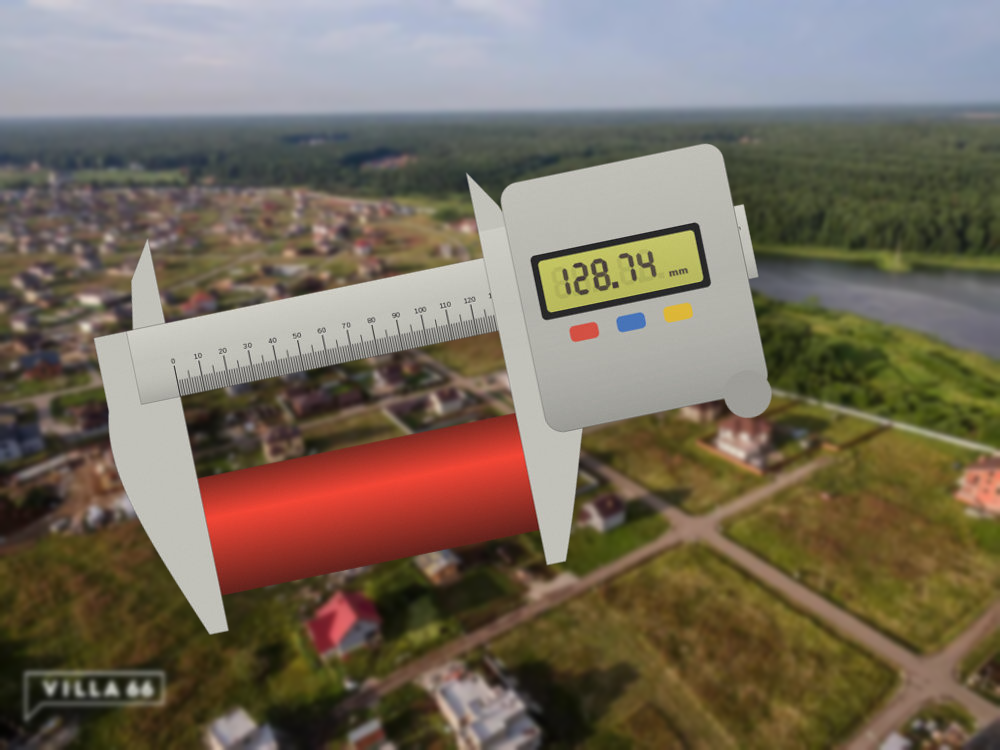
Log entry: 128.74 mm
